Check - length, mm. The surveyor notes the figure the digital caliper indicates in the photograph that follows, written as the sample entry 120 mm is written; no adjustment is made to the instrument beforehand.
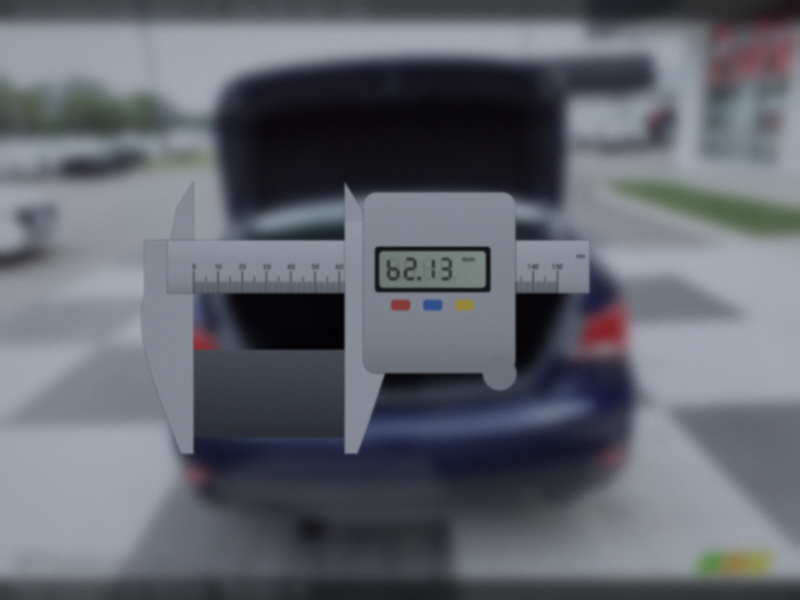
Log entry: 62.13 mm
